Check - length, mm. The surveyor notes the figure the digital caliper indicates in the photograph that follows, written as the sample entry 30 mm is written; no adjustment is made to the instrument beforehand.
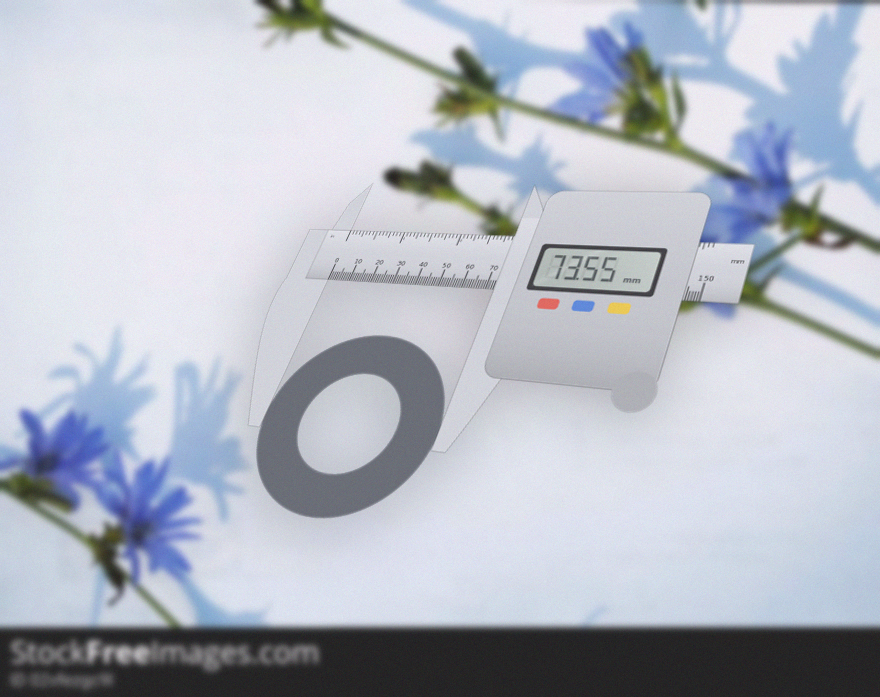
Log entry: 73.55 mm
